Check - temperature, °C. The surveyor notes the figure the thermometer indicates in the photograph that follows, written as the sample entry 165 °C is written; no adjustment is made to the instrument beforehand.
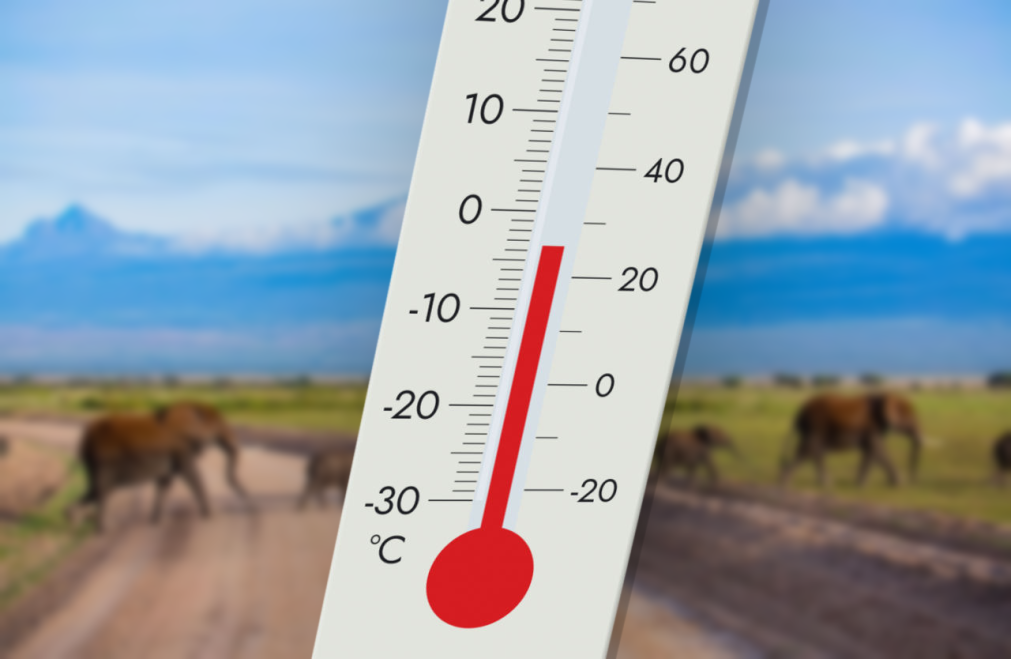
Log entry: -3.5 °C
